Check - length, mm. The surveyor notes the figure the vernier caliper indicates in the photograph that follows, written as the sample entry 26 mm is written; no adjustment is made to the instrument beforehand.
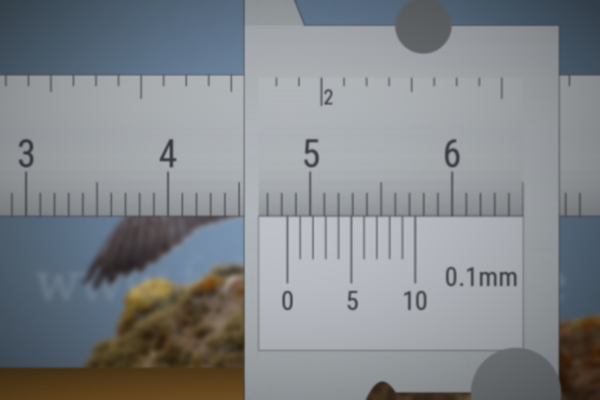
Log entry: 48.4 mm
